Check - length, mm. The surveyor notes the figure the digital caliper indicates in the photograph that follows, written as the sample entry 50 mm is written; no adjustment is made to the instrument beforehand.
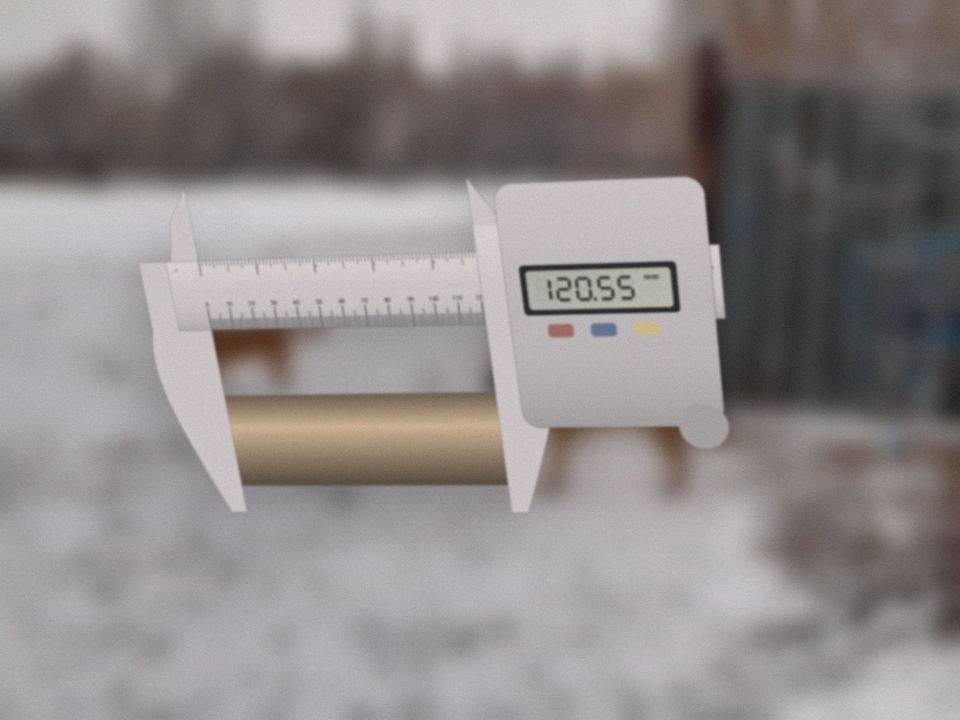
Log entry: 120.55 mm
